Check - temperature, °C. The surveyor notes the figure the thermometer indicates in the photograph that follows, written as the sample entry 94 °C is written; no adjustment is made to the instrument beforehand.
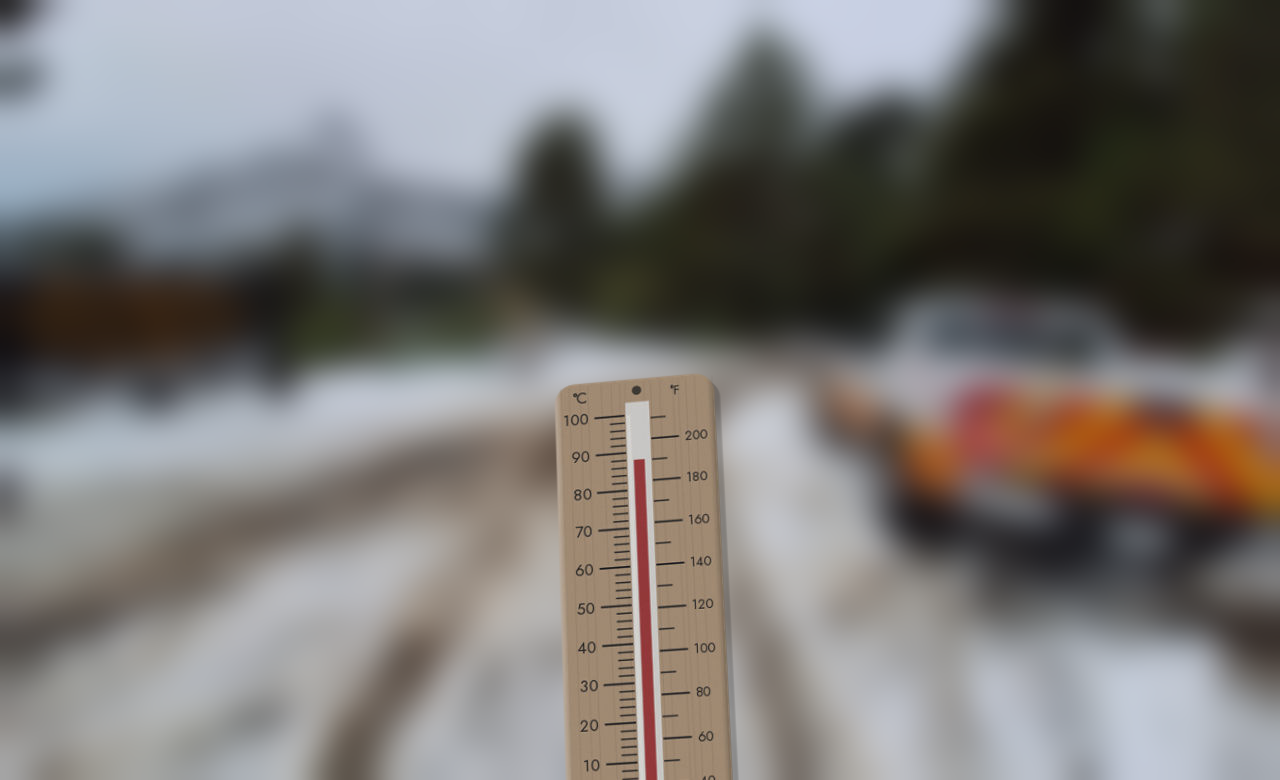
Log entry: 88 °C
